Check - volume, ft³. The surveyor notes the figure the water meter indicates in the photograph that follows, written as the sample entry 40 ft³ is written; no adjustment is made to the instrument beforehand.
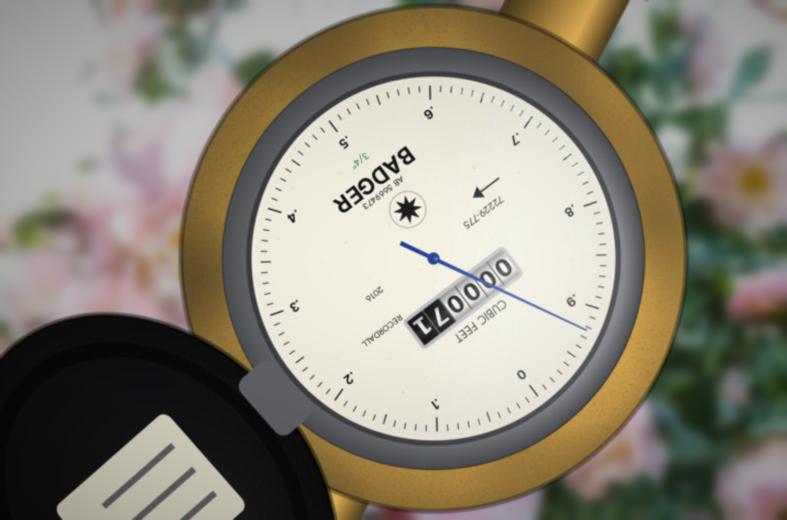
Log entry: 70.92 ft³
